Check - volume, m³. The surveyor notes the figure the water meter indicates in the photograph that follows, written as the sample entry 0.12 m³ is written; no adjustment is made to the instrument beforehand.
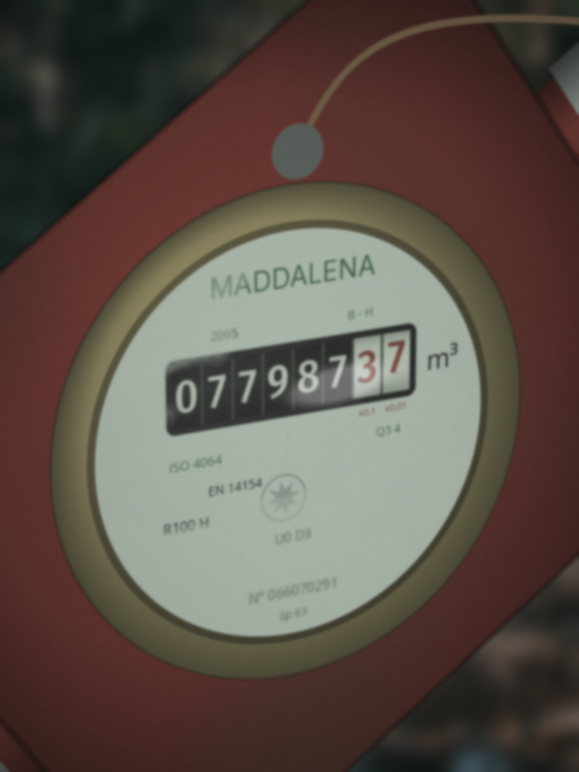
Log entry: 77987.37 m³
